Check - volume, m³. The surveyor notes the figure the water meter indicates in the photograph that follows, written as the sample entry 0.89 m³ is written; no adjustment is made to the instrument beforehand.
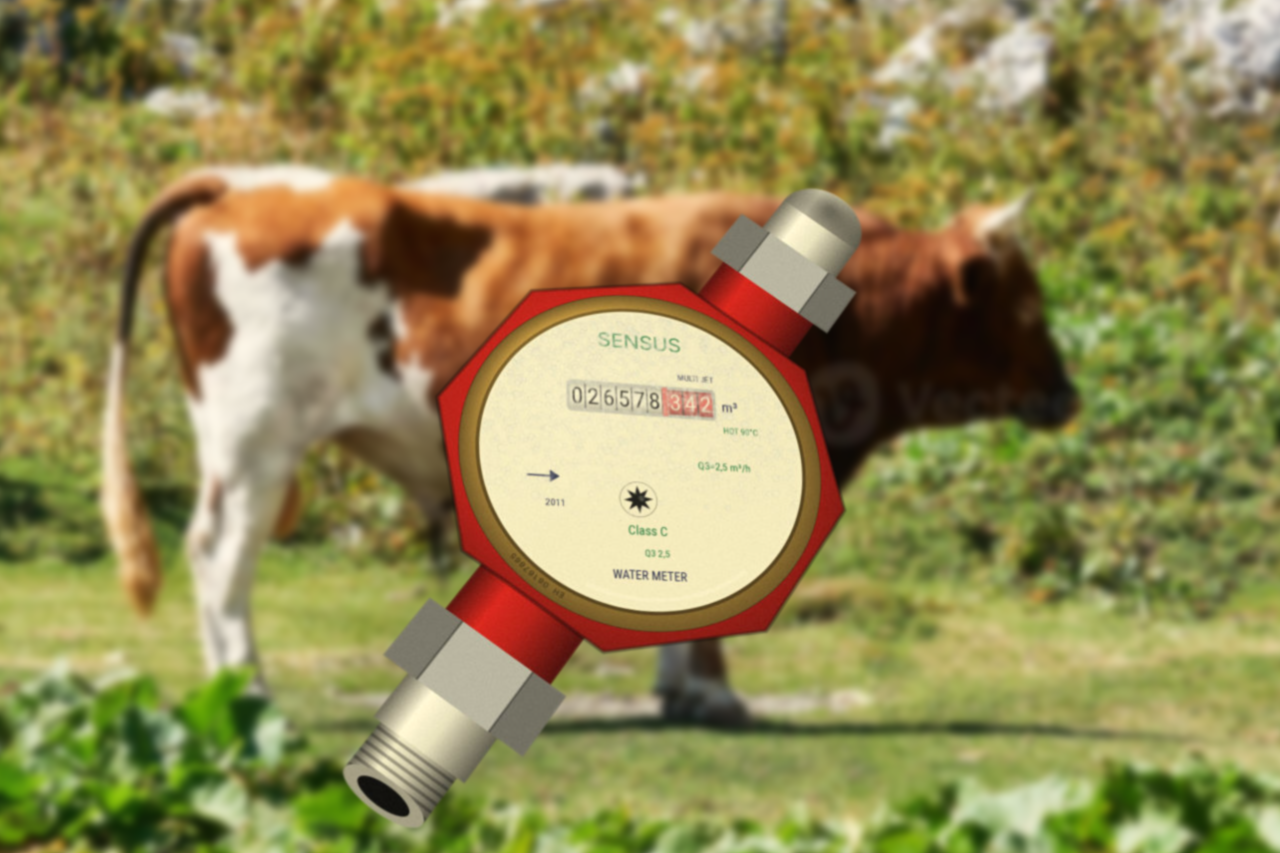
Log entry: 26578.342 m³
